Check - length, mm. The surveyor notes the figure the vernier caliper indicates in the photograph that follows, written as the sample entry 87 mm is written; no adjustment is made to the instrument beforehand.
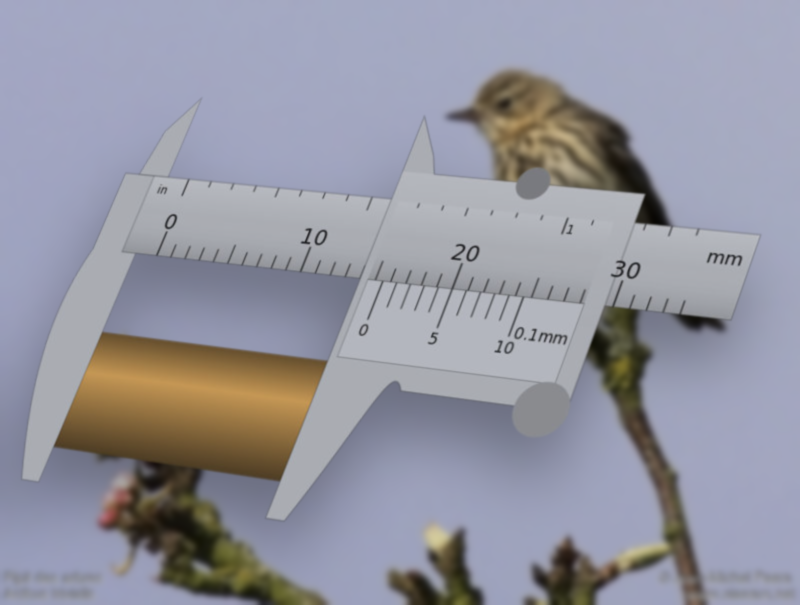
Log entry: 15.5 mm
